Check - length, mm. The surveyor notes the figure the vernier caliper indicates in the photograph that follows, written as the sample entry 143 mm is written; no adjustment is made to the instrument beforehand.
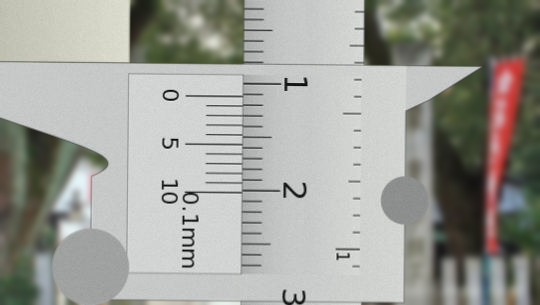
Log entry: 11.2 mm
